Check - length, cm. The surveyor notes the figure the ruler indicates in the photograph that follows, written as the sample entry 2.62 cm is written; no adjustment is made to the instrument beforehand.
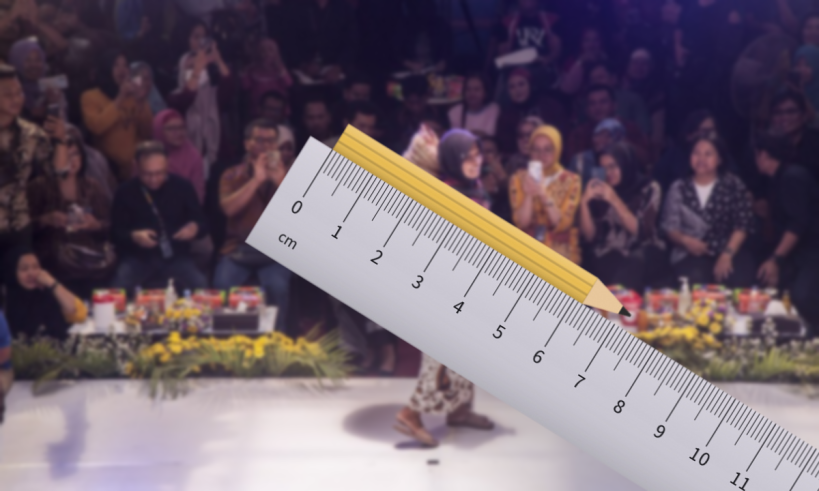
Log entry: 7.2 cm
